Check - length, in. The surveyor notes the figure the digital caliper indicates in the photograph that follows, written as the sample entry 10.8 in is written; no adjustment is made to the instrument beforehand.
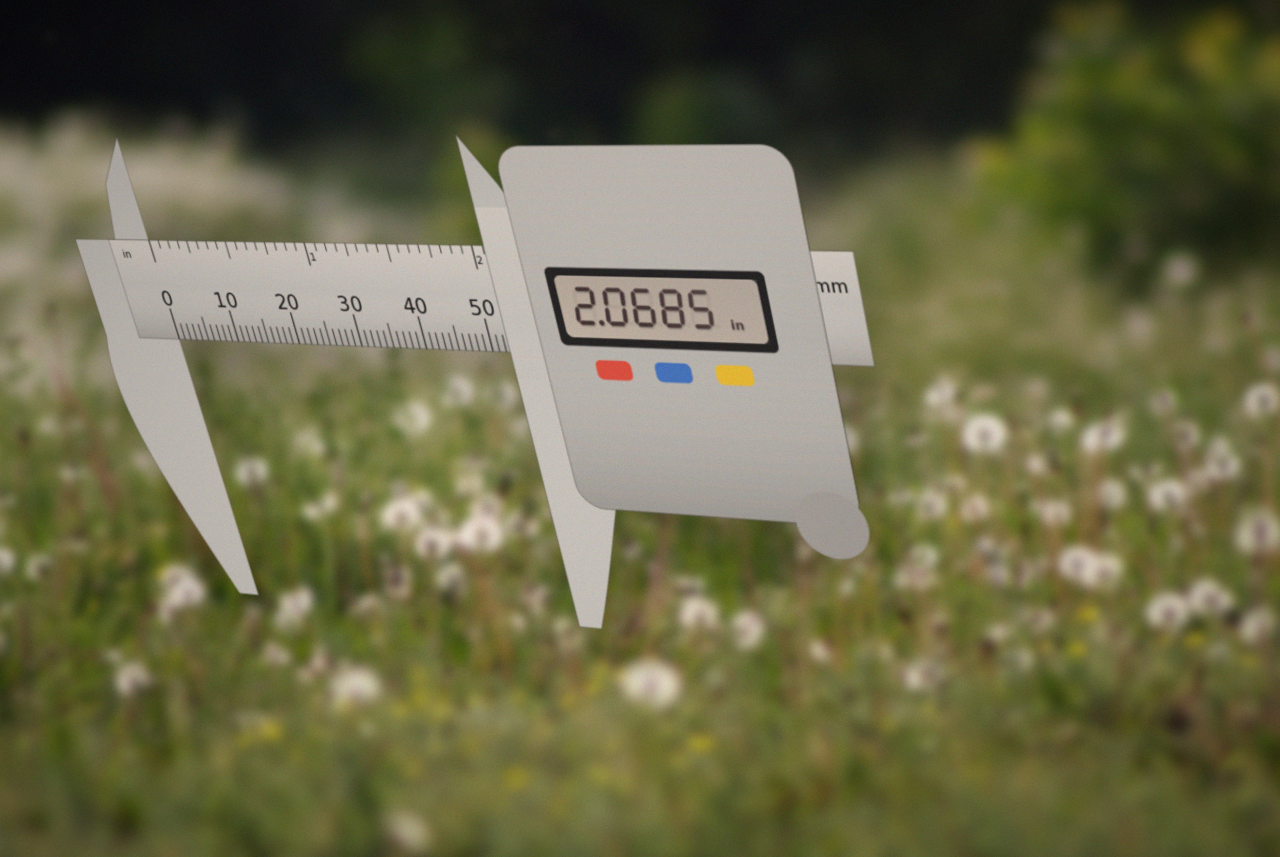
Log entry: 2.0685 in
